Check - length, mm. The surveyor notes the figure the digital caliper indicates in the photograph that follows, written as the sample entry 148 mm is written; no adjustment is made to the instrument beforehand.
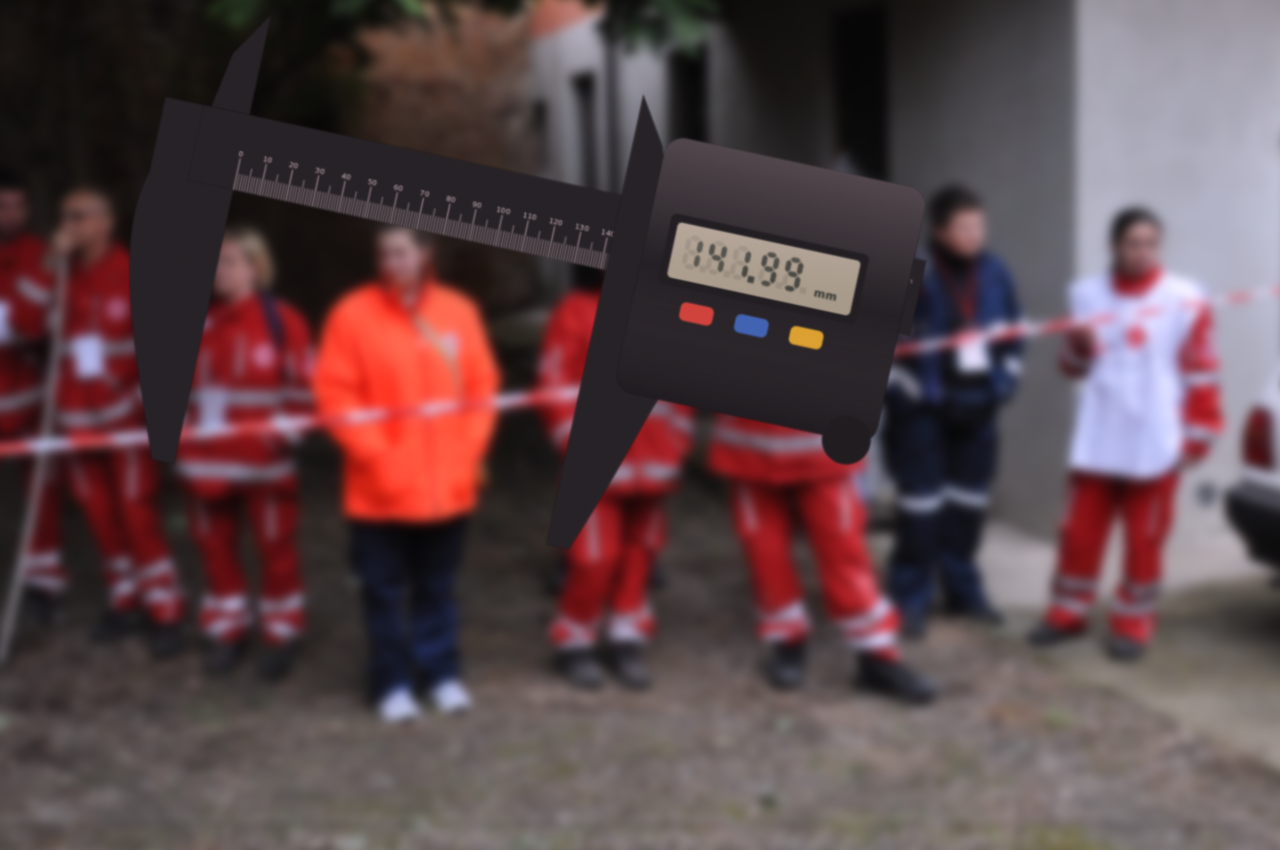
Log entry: 141.99 mm
